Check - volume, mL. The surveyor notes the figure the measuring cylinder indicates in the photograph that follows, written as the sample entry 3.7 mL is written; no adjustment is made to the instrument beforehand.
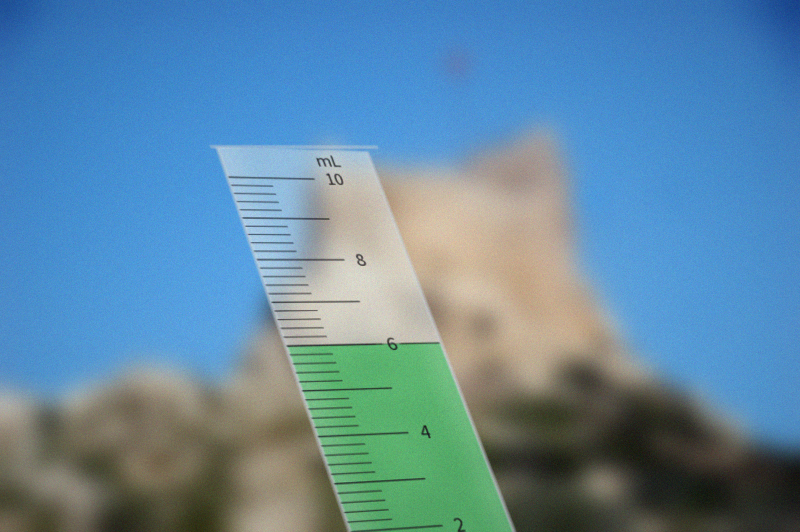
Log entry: 6 mL
